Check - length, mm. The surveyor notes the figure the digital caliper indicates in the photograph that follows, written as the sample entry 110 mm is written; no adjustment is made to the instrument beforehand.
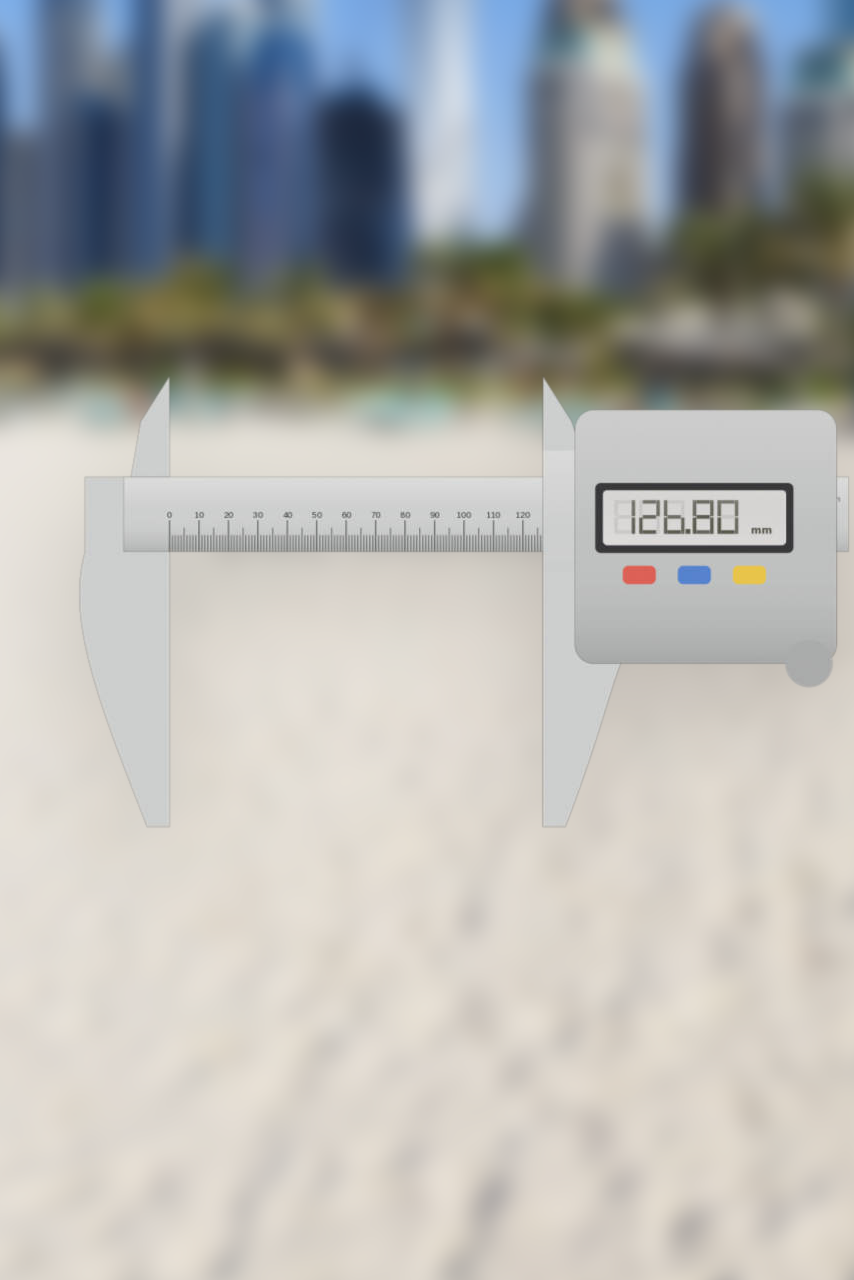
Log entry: 126.80 mm
